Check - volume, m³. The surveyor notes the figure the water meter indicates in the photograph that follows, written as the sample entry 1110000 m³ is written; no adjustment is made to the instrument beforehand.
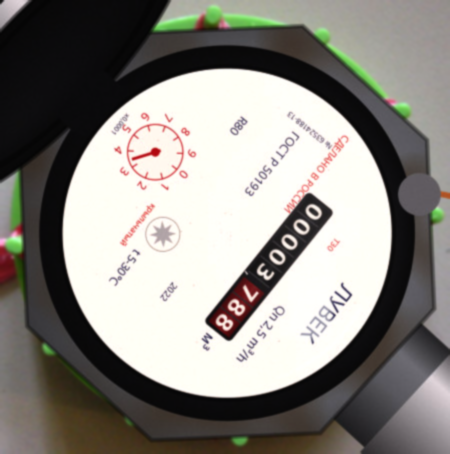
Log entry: 3.7883 m³
